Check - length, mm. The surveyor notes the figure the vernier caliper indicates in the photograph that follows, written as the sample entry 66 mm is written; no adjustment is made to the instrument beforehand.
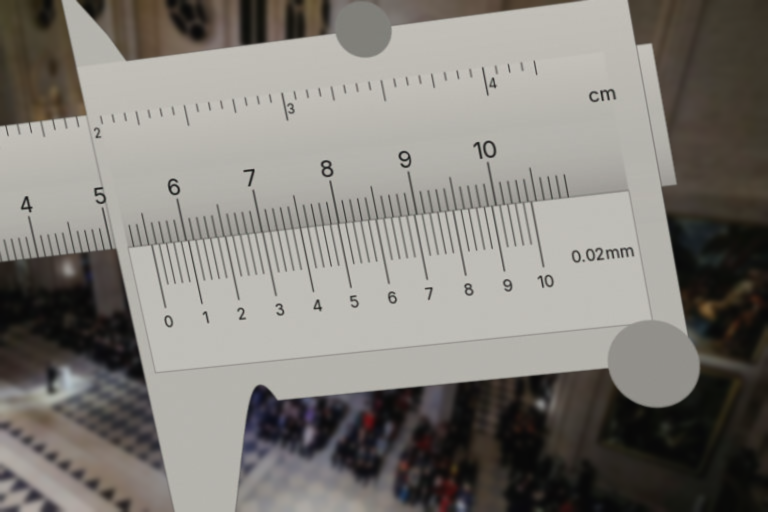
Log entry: 55.4 mm
